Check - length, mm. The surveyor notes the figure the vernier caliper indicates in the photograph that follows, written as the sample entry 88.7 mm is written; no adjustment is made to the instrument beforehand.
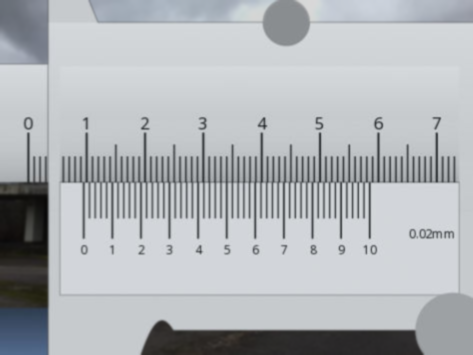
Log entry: 9.5 mm
